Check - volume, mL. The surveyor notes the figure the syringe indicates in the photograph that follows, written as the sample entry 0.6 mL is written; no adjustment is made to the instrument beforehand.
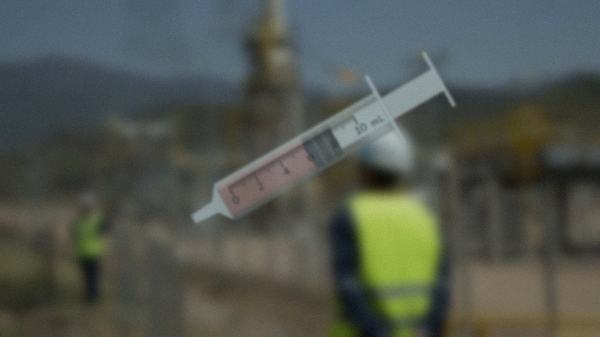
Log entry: 6 mL
